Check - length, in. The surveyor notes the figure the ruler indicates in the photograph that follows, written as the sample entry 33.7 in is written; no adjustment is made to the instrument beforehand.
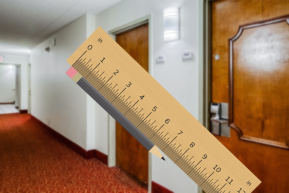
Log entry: 7.5 in
